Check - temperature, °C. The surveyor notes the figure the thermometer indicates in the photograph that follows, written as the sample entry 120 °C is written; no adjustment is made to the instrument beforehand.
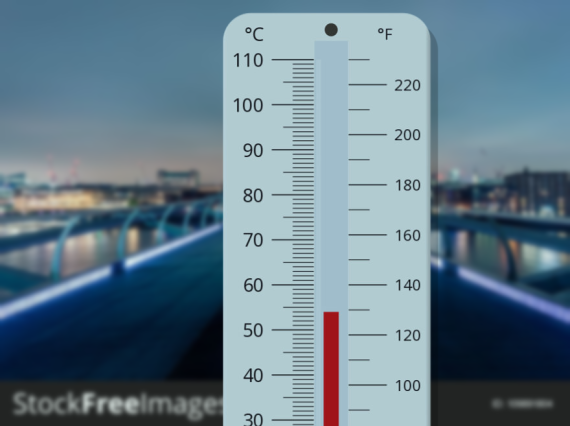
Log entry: 54 °C
